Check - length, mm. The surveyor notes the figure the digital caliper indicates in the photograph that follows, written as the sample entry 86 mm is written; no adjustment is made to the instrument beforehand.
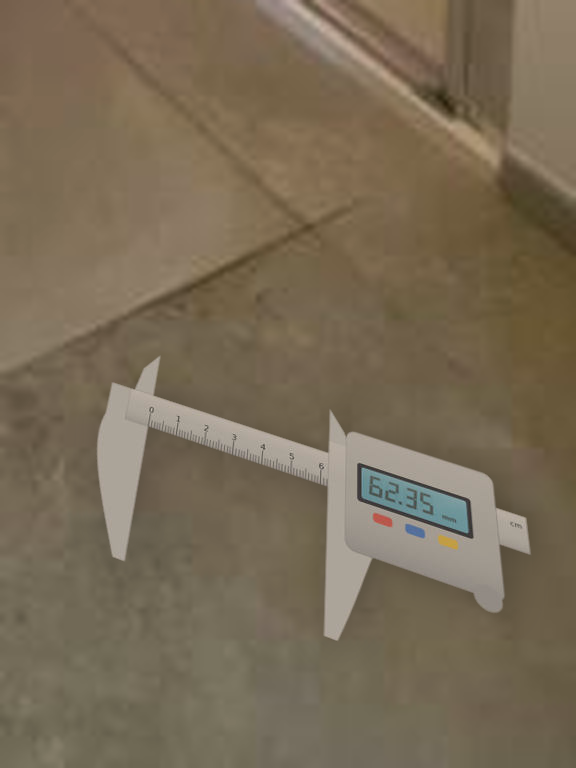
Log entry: 62.35 mm
